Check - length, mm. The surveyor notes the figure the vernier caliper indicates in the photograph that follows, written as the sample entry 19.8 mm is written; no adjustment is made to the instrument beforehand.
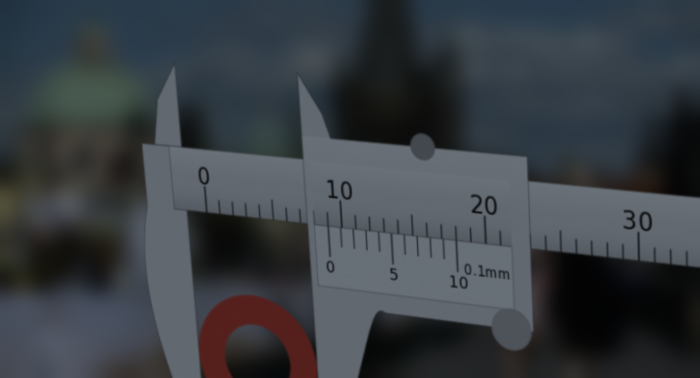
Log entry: 9.0 mm
